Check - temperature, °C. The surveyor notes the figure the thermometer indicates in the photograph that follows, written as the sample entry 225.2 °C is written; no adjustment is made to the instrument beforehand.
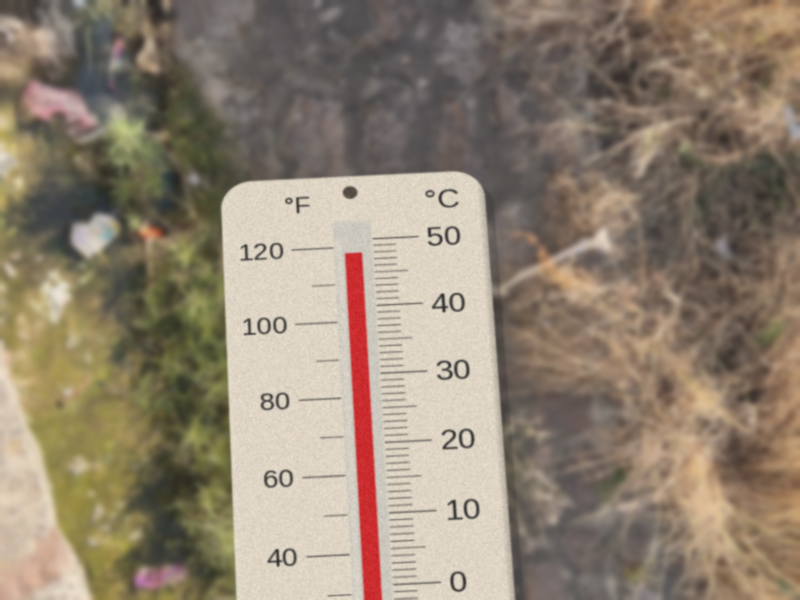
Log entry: 48 °C
